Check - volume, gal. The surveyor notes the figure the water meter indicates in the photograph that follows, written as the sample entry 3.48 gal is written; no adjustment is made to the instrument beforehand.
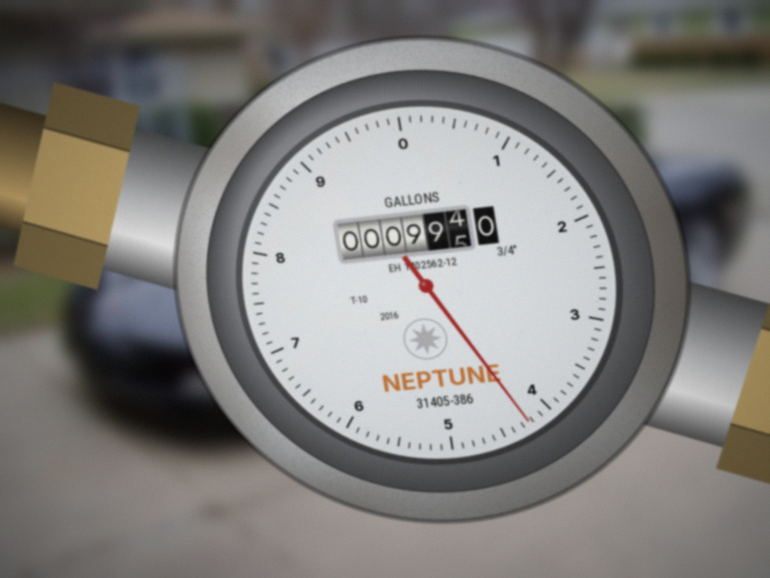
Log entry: 9944.2 gal
